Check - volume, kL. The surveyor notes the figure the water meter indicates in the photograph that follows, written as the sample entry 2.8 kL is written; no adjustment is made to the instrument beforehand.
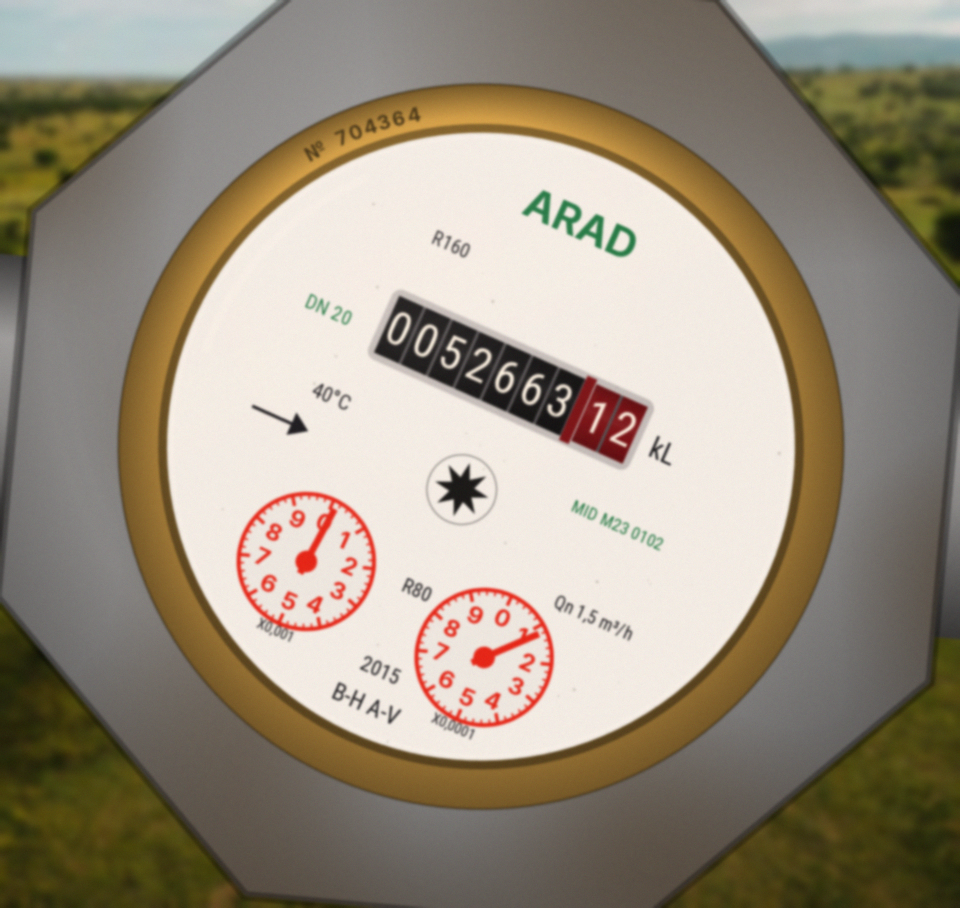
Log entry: 52663.1201 kL
